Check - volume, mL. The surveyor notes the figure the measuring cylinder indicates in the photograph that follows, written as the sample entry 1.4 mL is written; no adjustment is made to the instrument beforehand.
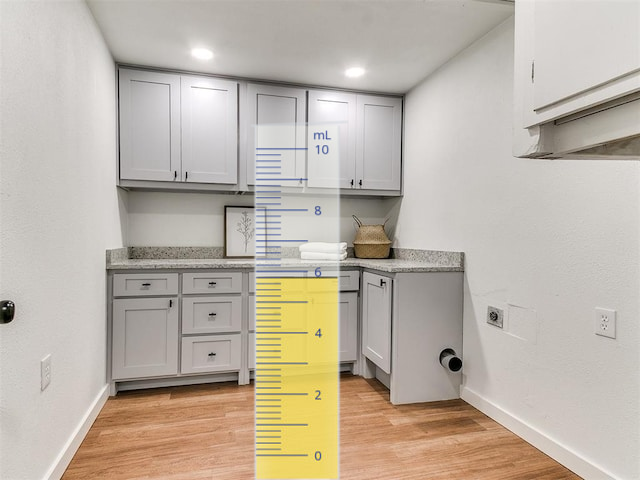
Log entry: 5.8 mL
